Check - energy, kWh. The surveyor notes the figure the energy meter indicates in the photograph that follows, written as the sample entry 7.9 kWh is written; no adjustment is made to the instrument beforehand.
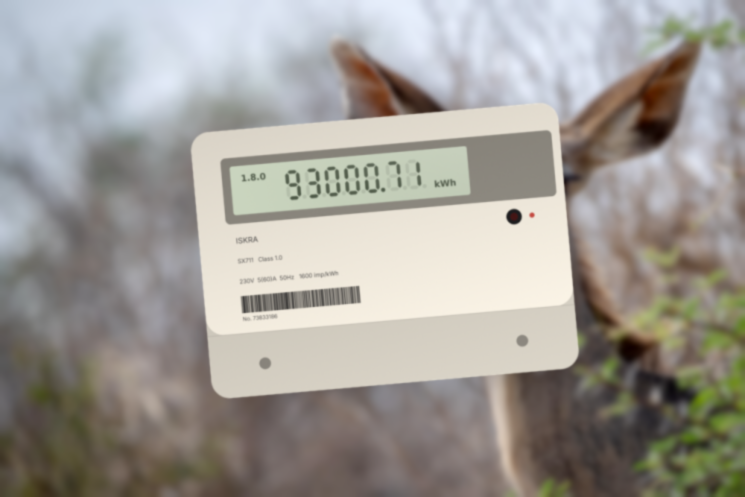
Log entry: 93000.71 kWh
